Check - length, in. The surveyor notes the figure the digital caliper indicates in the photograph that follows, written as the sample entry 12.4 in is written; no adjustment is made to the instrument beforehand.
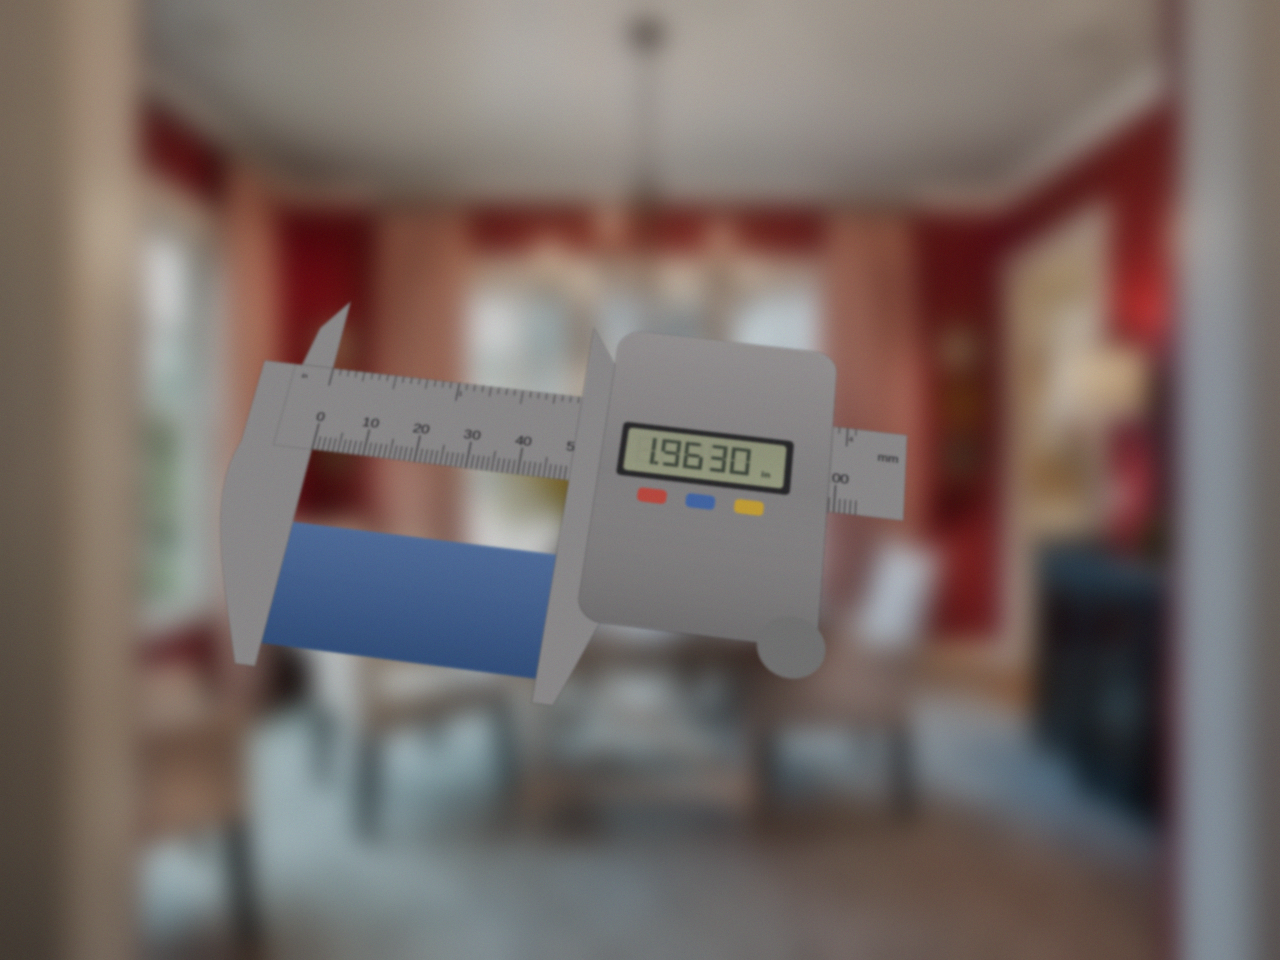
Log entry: 1.9630 in
